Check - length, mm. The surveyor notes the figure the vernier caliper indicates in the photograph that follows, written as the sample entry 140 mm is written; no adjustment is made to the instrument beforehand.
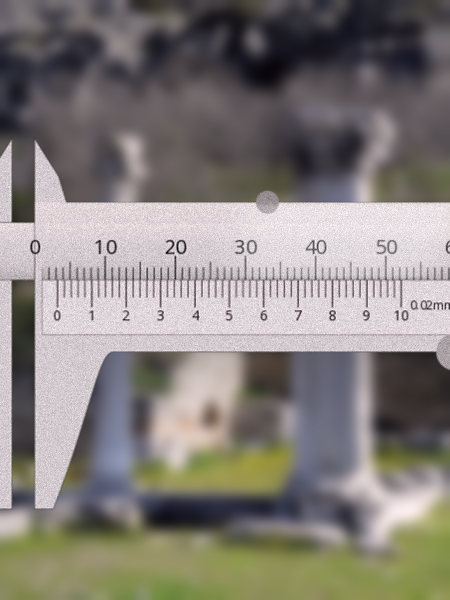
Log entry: 3.2 mm
